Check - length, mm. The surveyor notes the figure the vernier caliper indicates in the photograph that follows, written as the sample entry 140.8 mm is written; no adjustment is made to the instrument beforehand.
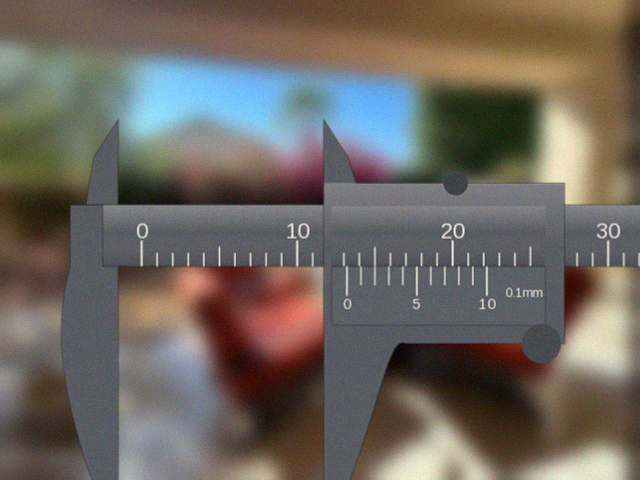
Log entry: 13.2 mm
